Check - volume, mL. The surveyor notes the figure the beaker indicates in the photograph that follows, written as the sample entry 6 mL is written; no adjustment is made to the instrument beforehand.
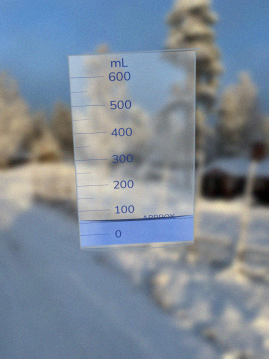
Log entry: 50 mL
